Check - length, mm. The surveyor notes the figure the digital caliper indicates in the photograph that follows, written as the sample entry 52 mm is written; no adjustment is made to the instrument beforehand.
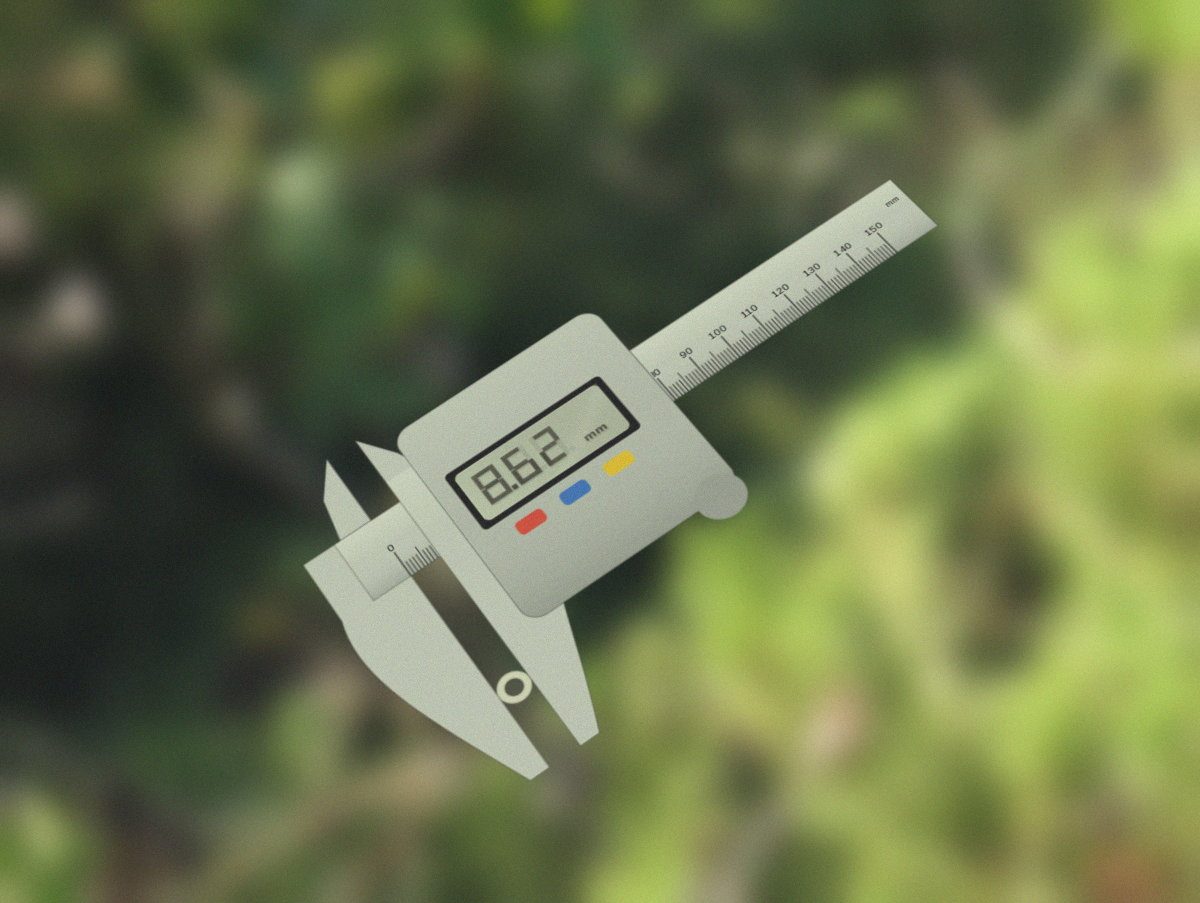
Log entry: 8.62 mm
